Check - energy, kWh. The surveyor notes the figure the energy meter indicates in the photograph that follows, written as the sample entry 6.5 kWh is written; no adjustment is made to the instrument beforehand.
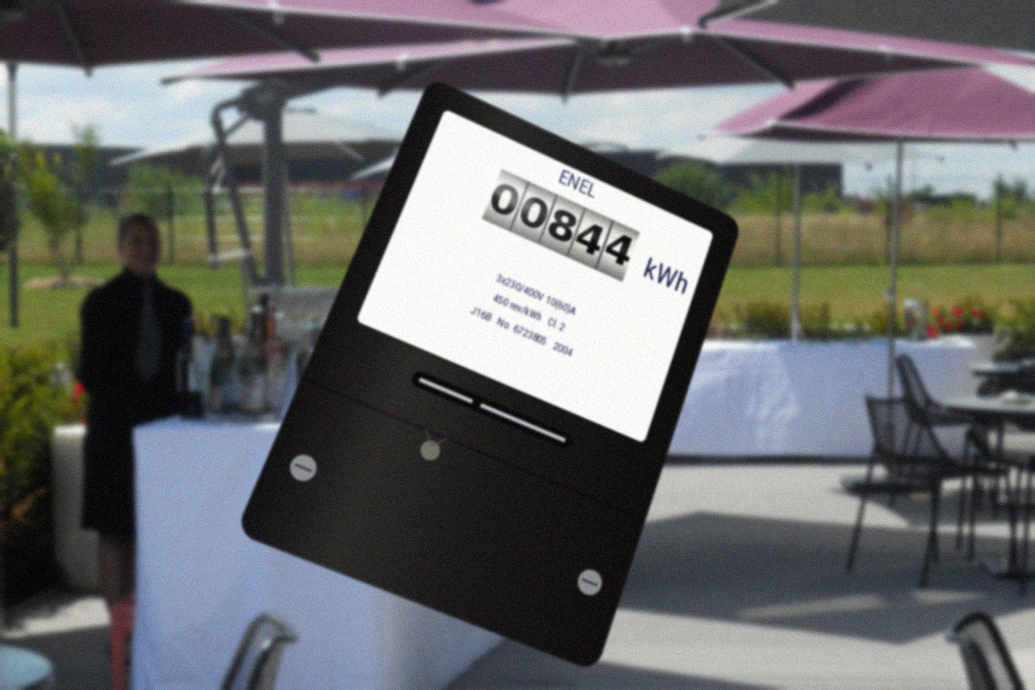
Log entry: 844 kWh
